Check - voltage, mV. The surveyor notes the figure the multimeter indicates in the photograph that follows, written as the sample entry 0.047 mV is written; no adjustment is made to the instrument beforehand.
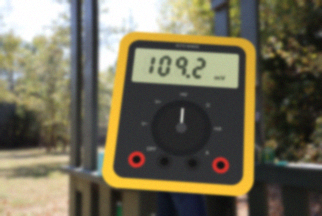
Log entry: 109.2 mV
